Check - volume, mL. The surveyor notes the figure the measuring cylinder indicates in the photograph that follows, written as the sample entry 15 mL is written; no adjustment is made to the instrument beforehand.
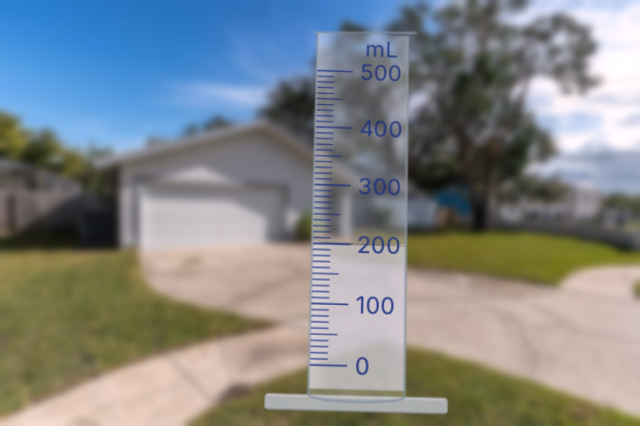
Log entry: 200 mL
